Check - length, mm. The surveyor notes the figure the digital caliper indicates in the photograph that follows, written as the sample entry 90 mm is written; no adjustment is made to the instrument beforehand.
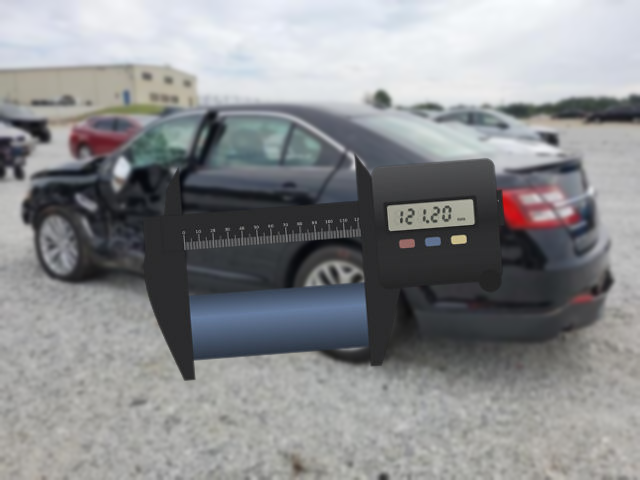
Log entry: 121.20 mm
